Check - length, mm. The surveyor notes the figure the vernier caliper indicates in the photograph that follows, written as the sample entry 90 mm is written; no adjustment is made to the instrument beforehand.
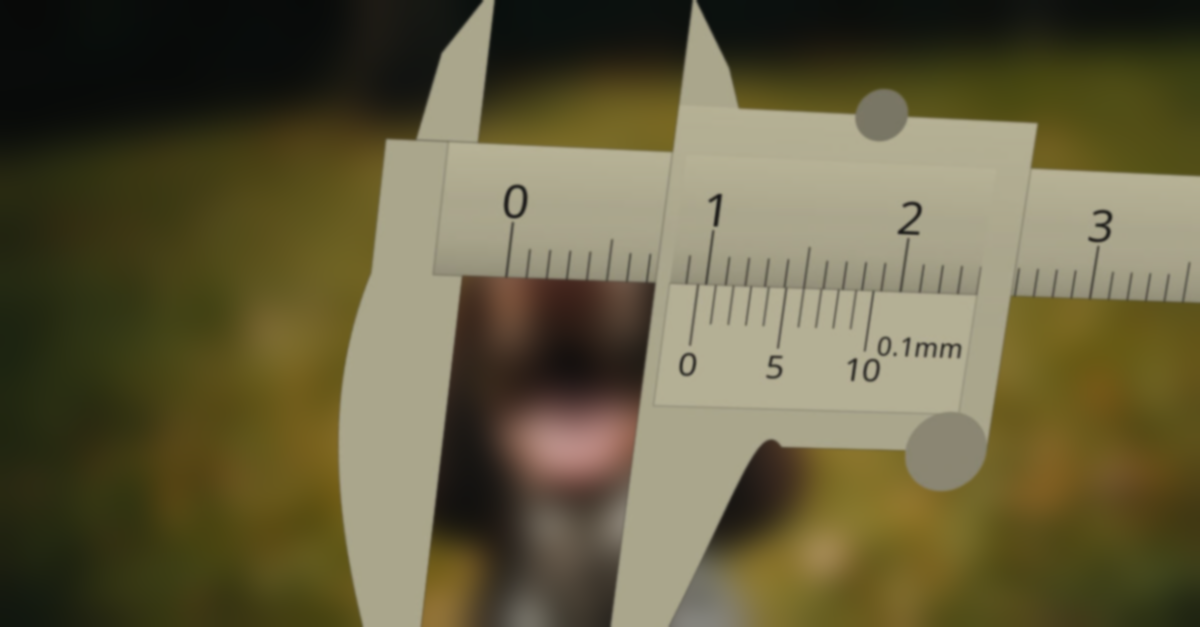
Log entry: 9.6 mm
